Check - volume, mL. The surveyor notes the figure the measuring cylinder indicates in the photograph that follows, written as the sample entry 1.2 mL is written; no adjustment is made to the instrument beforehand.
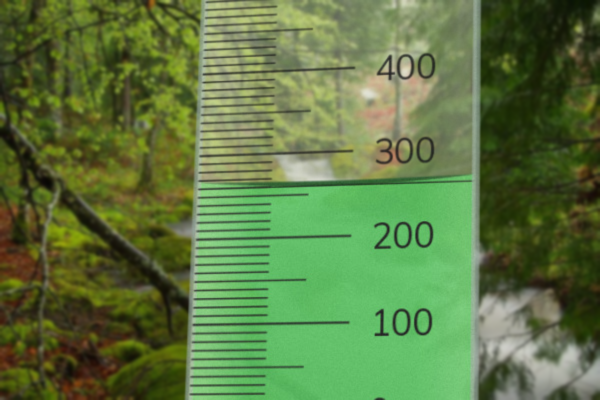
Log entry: 260 mL
